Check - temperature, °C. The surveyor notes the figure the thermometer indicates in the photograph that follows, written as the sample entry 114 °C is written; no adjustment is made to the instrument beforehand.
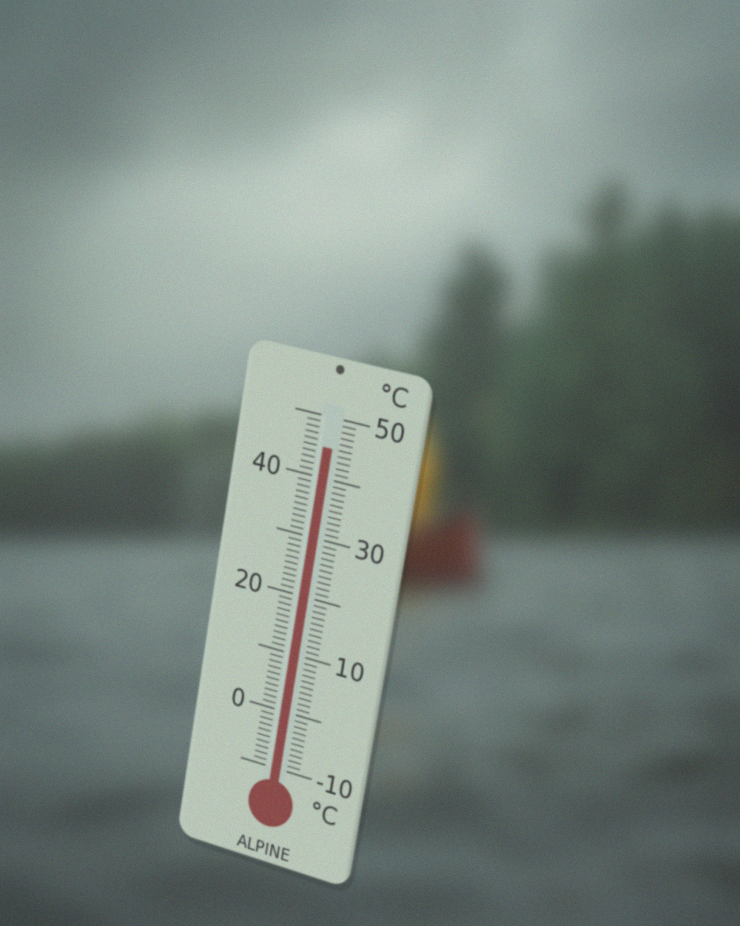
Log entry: 45 °C
